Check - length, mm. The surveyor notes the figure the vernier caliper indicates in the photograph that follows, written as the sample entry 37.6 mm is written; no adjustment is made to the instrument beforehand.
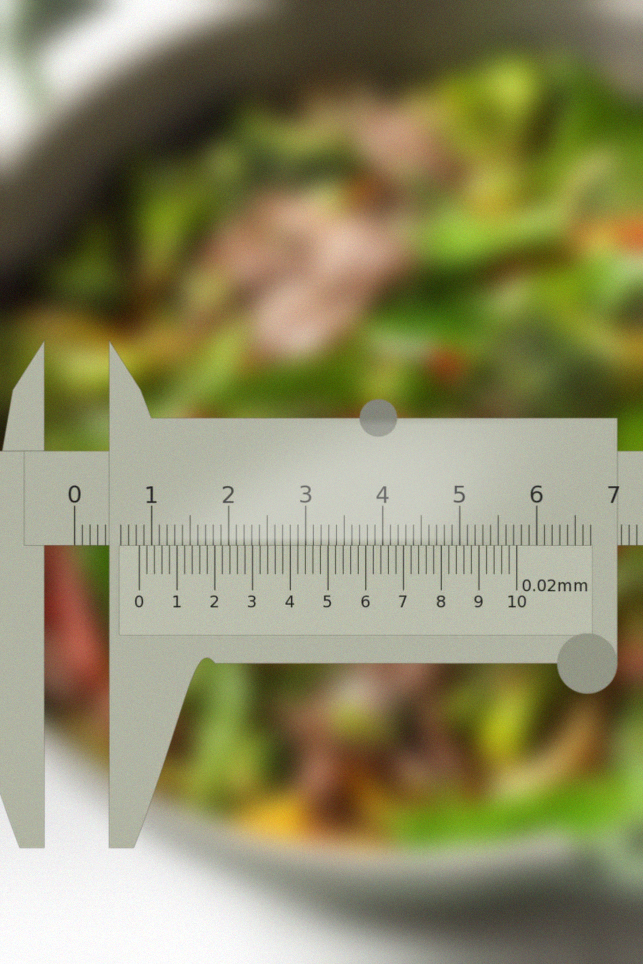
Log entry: 8.4 mm
